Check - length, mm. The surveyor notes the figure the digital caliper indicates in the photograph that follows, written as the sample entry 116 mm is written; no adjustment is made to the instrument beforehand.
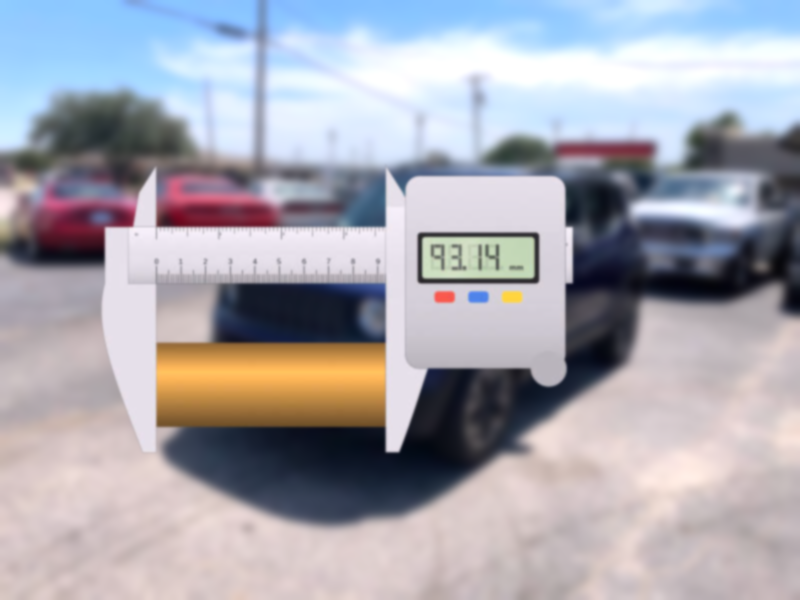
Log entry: 93.14 mm
